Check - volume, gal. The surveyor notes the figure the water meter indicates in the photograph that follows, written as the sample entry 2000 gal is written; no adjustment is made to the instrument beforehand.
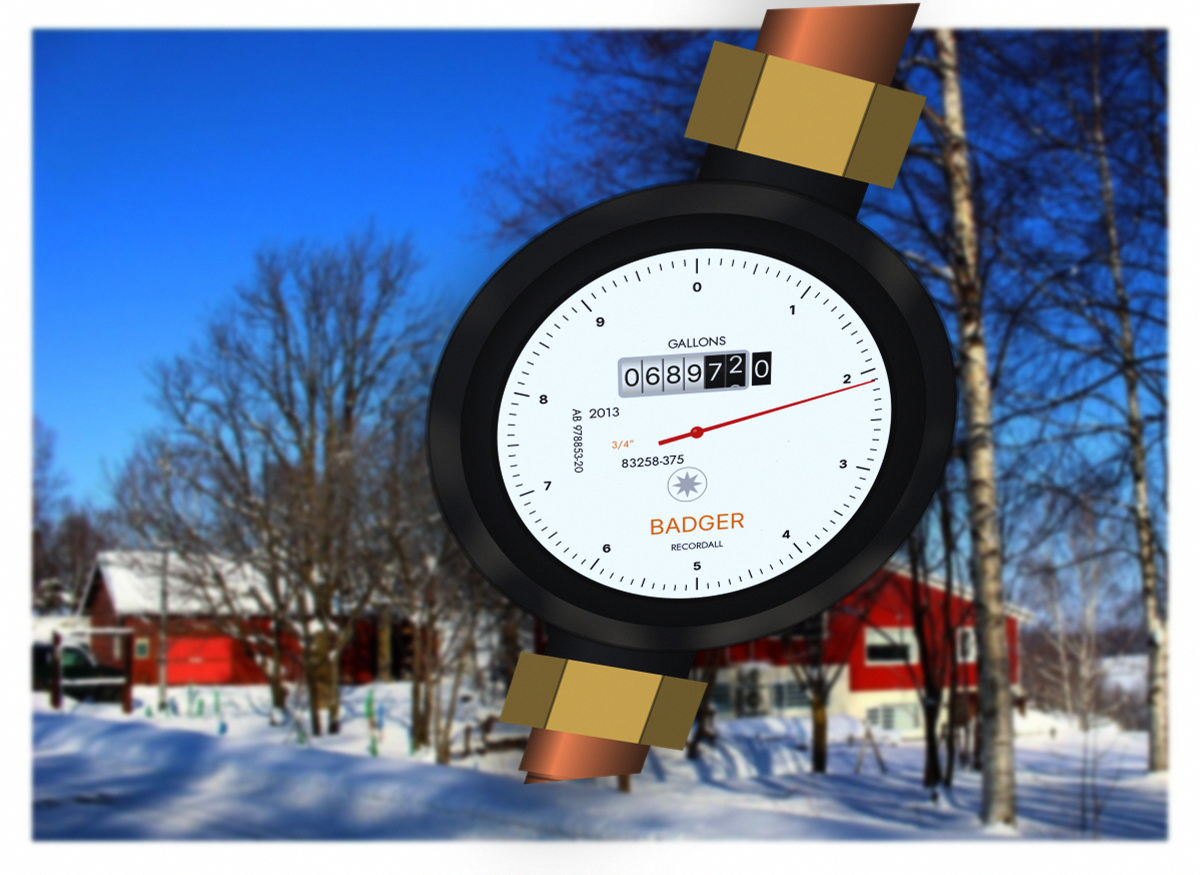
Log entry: 689722.1 gal
